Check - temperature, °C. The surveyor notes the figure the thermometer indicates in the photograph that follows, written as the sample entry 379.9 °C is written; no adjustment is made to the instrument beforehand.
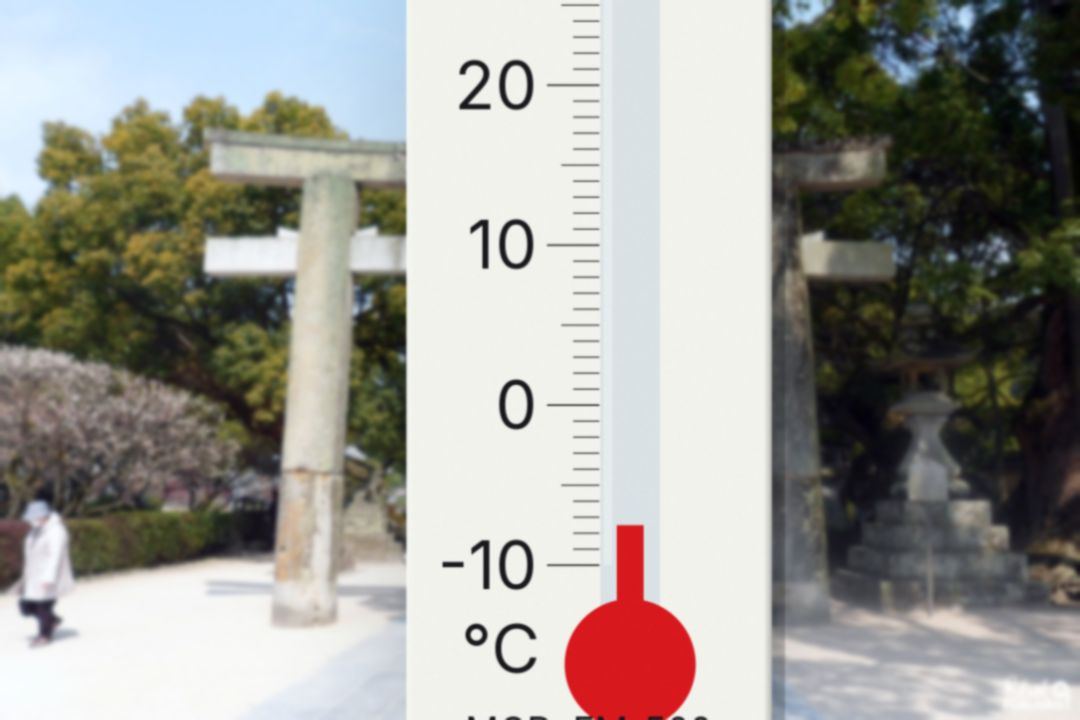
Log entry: -7.5 °C
